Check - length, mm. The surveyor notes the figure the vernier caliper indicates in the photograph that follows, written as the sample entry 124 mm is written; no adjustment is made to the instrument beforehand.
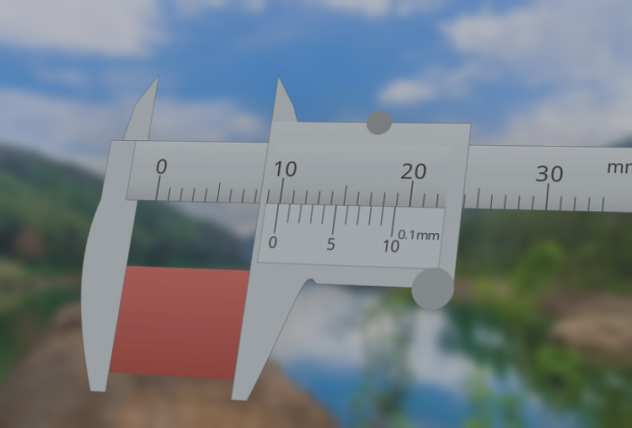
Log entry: 9.9 mm
